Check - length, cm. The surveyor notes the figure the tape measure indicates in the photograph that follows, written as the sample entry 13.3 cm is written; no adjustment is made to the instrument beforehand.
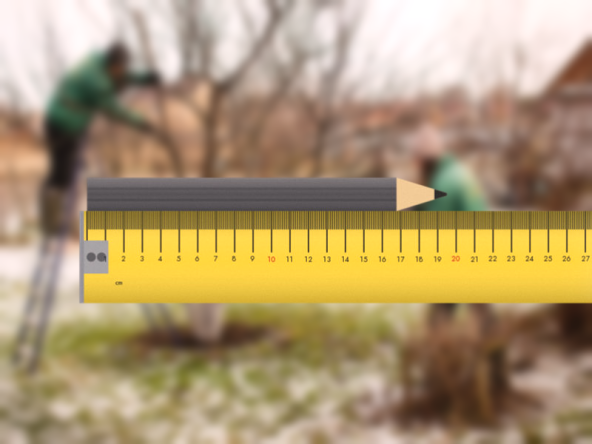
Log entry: 19.5 cm
